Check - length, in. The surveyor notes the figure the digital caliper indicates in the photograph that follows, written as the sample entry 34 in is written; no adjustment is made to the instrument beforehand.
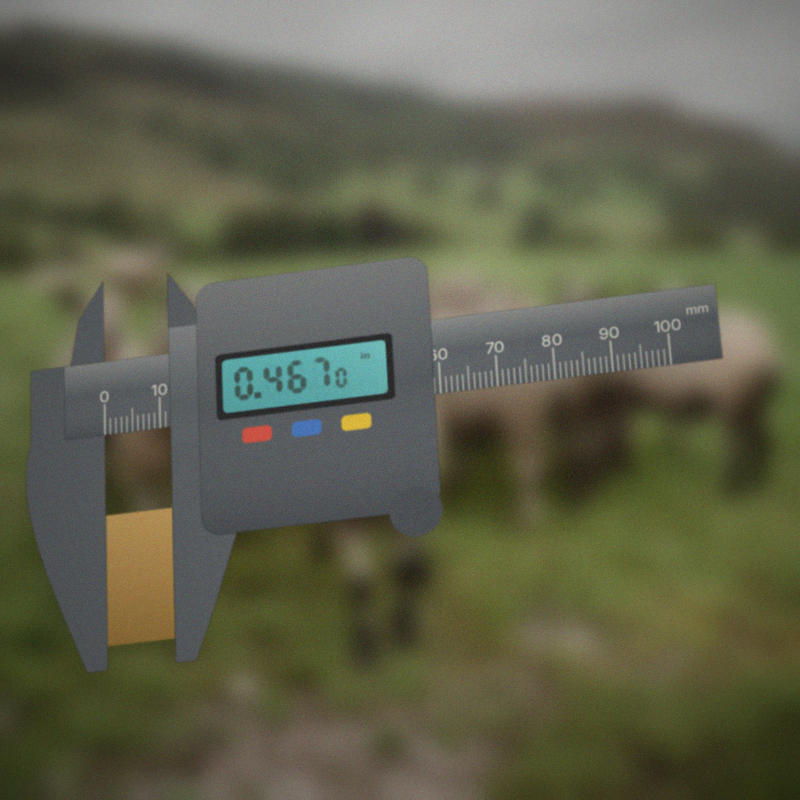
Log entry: 0.4670 in
